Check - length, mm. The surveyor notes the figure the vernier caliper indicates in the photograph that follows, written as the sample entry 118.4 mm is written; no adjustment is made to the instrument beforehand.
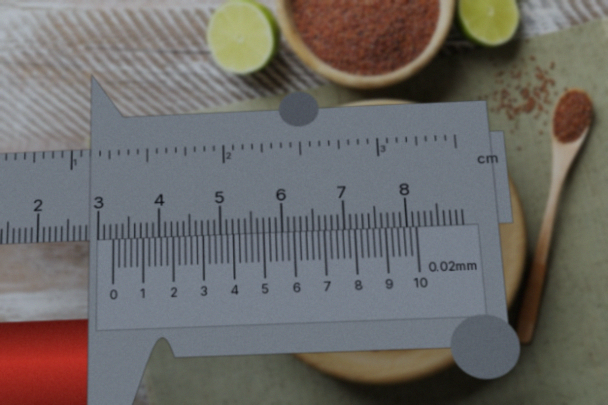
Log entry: 32.5 mm
